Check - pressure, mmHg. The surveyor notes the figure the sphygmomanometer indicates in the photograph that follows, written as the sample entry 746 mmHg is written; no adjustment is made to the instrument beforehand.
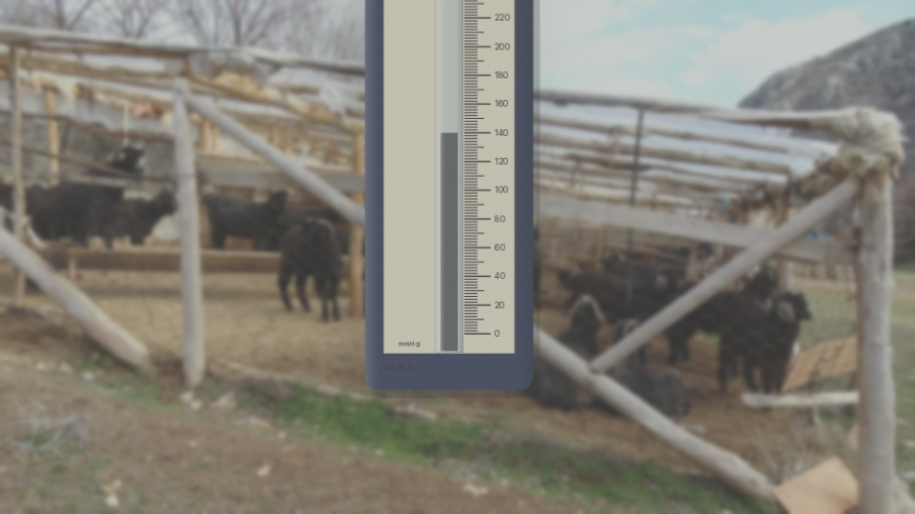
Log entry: 140 mmHg
